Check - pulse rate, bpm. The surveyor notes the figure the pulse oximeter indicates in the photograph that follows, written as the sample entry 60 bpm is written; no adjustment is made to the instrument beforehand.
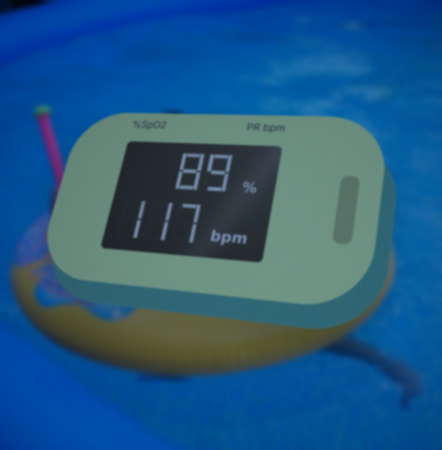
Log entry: 117 bpm
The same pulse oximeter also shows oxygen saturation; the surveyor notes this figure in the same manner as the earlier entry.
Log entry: 89 %
